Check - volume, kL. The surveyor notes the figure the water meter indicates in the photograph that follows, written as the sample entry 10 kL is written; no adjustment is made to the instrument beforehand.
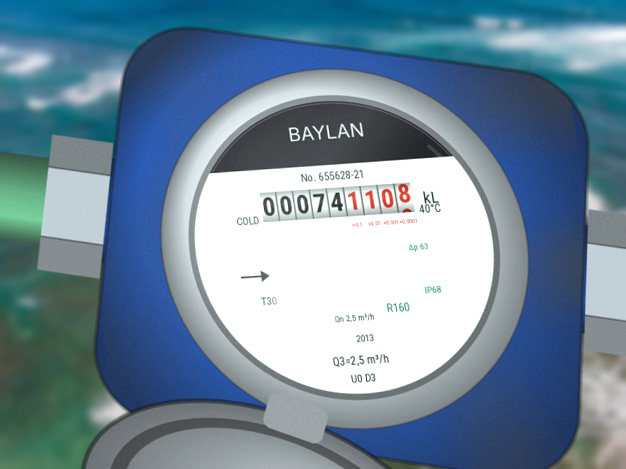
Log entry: 74.1108 kL
